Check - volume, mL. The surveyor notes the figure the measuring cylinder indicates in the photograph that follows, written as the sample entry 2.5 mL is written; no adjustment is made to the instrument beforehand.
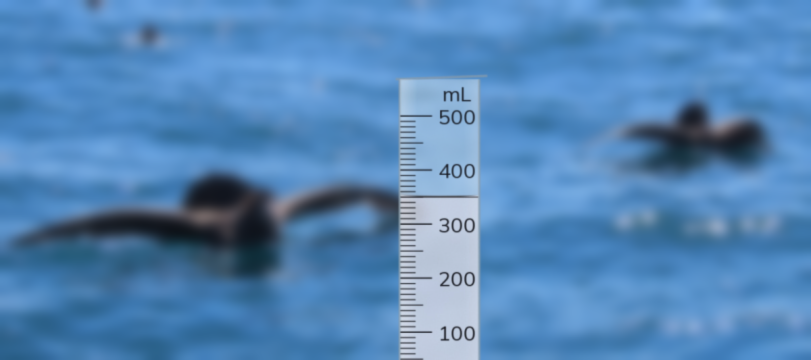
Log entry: 350 mL
